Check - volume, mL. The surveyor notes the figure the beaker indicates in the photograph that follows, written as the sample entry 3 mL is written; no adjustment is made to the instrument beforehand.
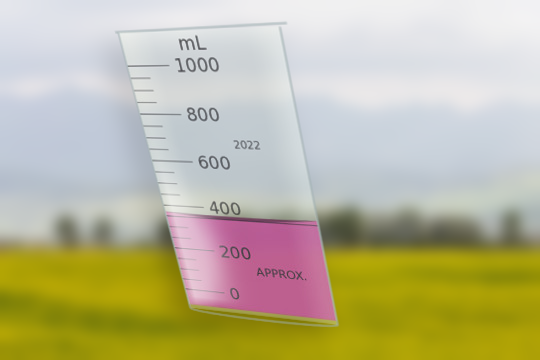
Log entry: 350 mL
